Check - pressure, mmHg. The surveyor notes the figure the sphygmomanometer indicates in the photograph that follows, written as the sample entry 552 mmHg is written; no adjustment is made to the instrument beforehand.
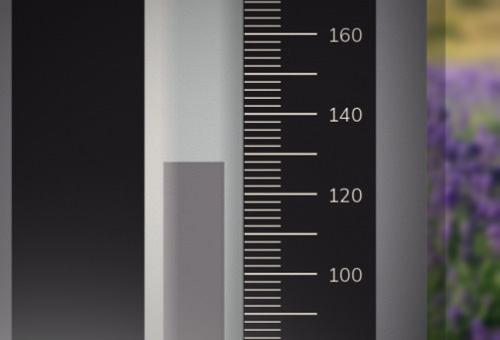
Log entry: 128 mmHg
